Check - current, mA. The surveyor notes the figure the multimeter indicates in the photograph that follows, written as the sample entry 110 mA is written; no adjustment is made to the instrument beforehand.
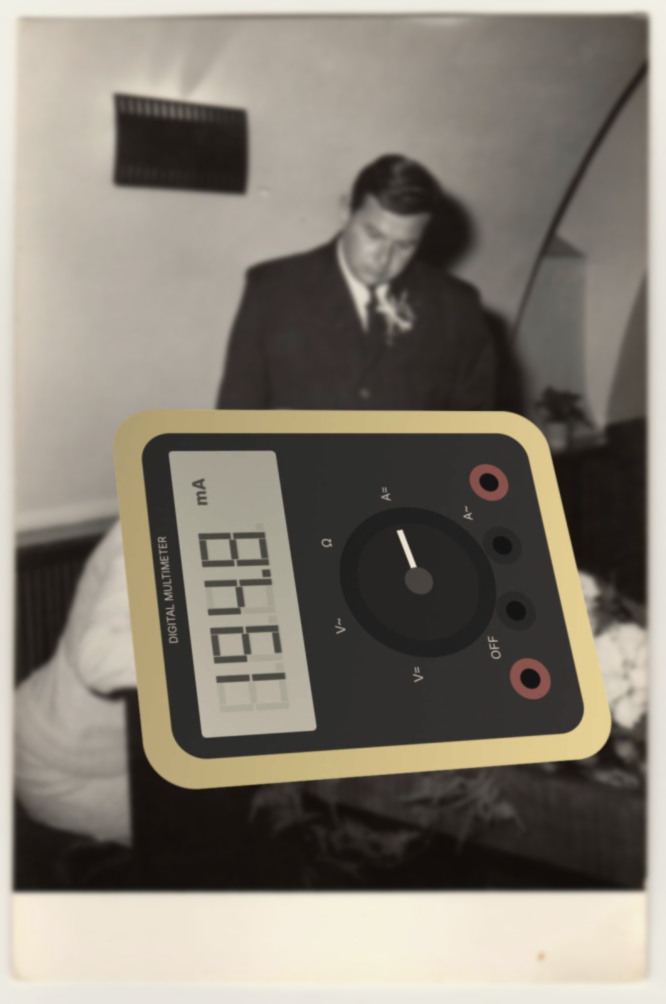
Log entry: 194.8 mA
